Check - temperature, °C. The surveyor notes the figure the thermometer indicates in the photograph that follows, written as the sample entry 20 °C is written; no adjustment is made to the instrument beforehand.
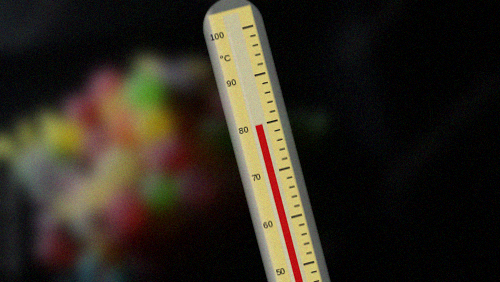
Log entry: 80 °C
